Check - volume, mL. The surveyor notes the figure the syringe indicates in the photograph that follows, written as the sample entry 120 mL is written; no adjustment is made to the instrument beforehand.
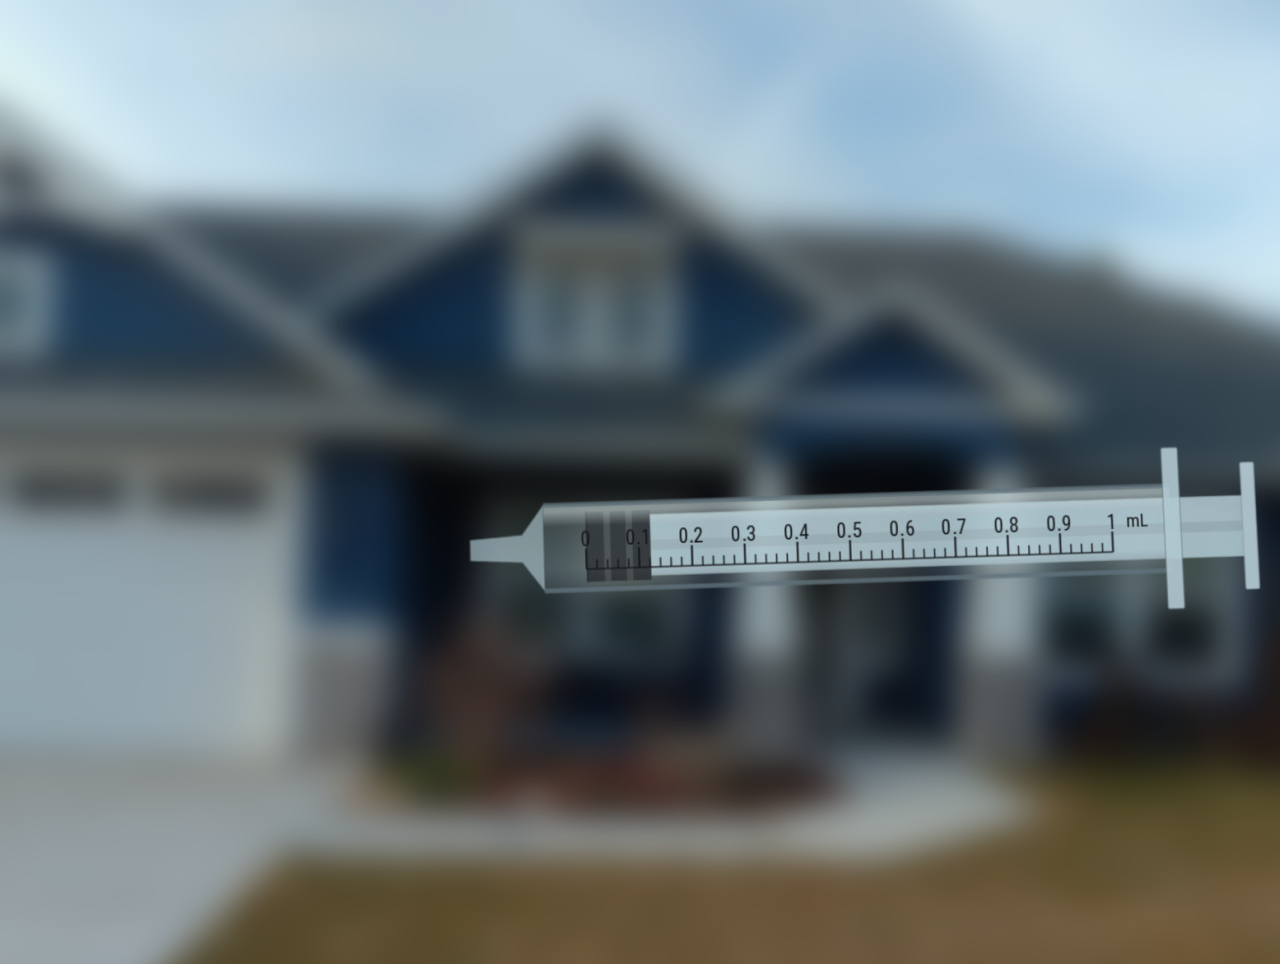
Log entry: 0 mL
